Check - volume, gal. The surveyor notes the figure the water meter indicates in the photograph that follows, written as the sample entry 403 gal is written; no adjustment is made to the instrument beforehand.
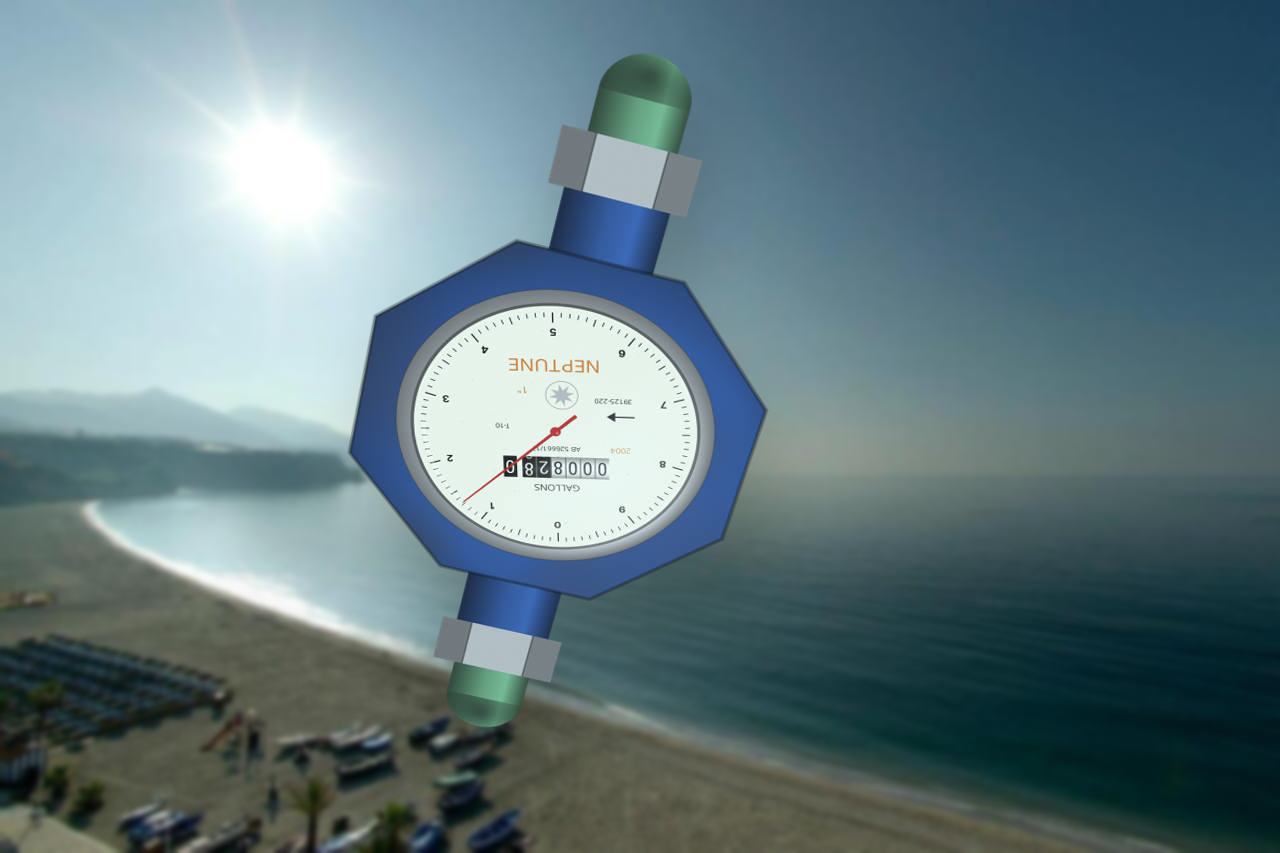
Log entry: 8281.3 gal
